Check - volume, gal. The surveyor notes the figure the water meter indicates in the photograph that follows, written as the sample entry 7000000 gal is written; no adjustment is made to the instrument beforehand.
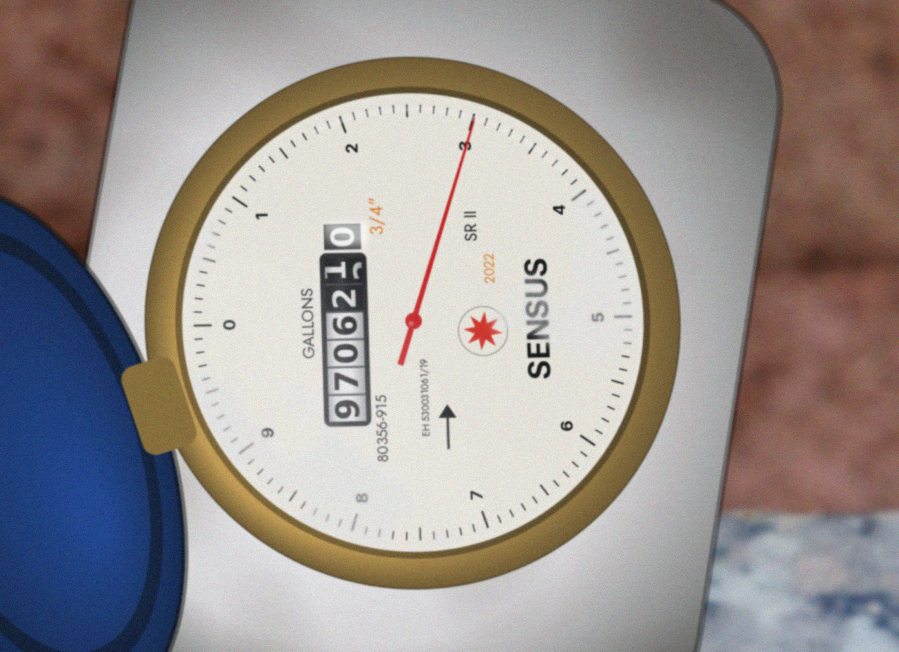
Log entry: 9706213.0 gal
